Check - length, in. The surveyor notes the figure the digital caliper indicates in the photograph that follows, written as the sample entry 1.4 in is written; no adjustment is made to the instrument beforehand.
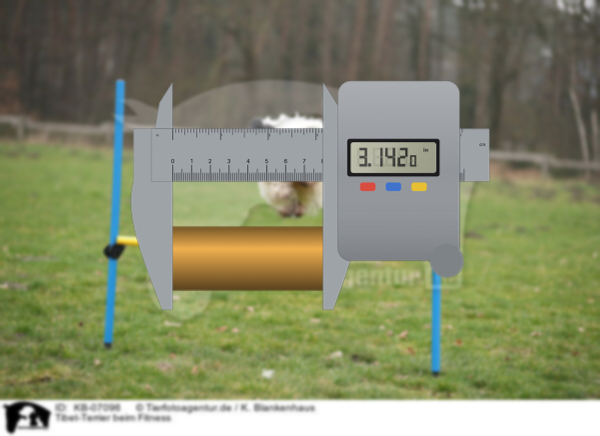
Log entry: 3.1420 in
